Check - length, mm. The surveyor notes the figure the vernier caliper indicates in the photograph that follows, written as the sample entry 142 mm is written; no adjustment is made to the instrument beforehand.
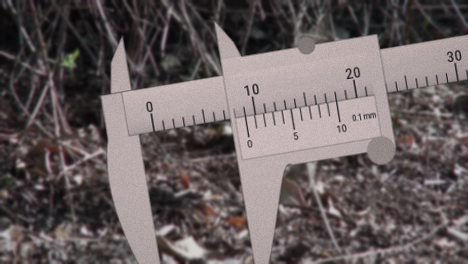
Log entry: 9.0 mm
